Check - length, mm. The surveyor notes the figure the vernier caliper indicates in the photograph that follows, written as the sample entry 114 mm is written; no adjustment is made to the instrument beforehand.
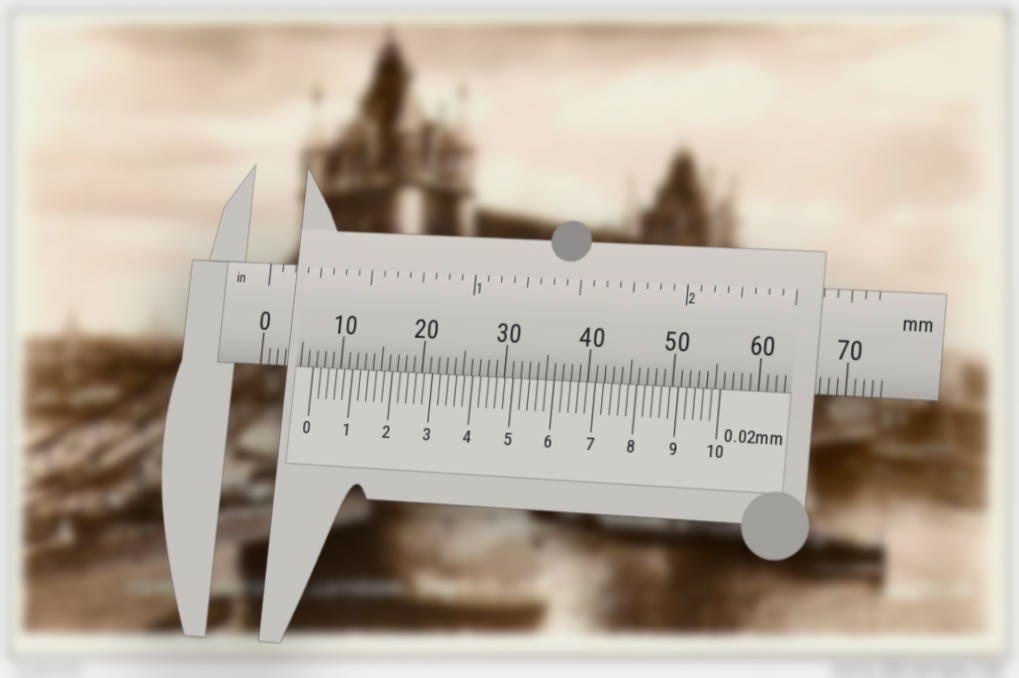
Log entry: 6.6 mm
